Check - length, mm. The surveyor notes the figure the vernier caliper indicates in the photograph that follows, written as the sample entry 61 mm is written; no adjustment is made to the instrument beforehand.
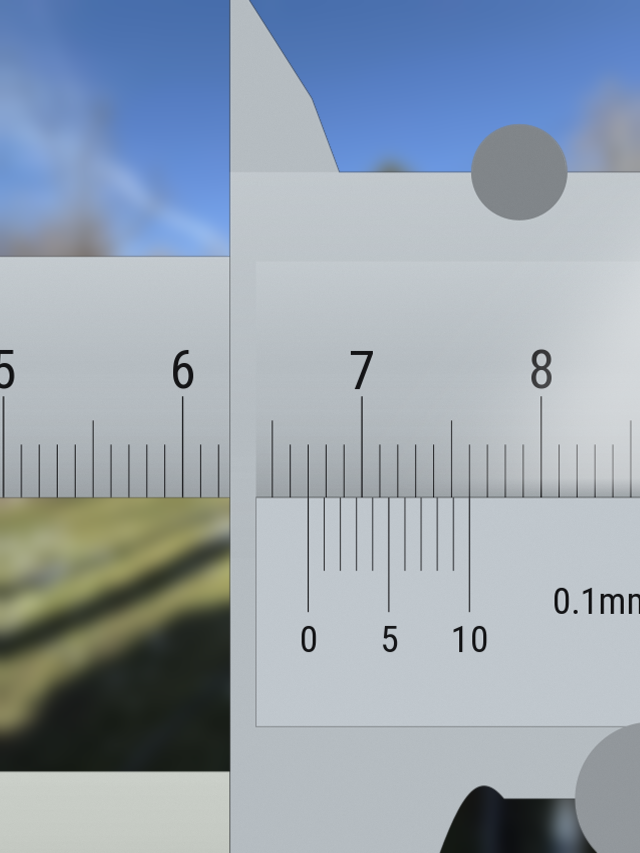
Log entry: 67.0 mm
